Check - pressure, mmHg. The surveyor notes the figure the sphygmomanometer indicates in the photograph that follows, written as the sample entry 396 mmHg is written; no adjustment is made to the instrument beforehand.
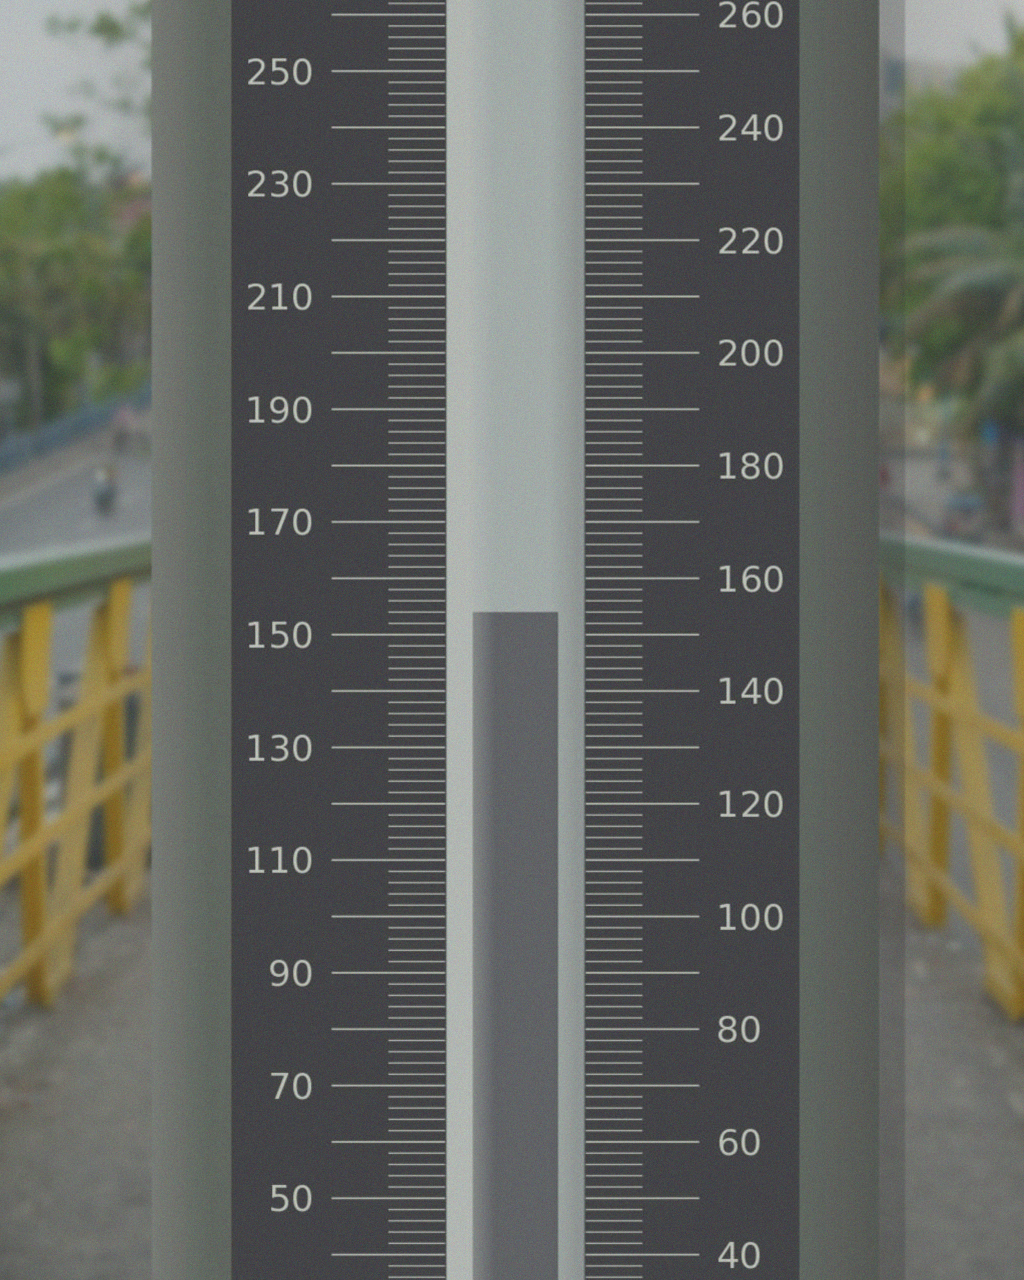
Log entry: 154 mmHg
